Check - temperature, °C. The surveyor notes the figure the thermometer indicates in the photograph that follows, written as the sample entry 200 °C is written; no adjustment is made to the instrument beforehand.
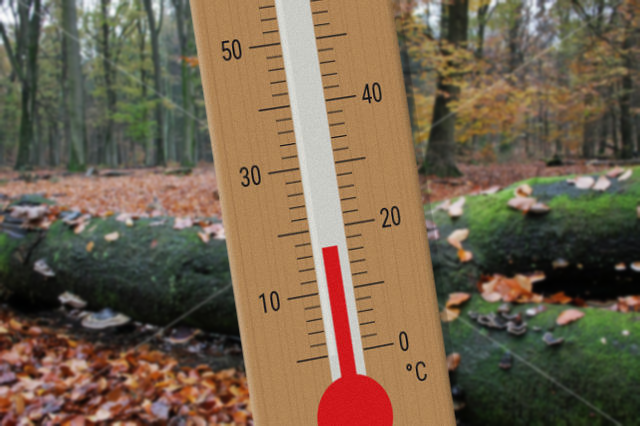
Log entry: 17 °C
